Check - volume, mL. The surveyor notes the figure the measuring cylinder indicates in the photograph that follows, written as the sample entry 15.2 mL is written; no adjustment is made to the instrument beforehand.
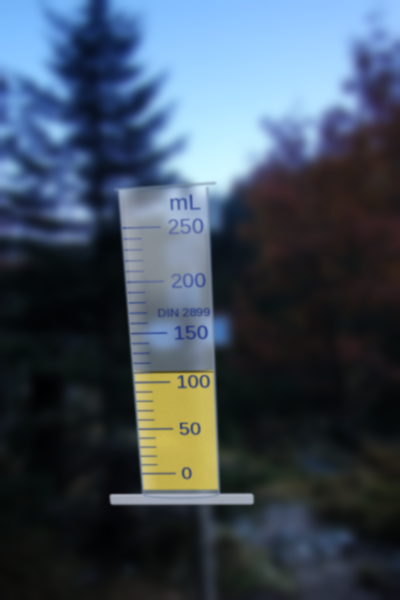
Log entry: 110 mL
